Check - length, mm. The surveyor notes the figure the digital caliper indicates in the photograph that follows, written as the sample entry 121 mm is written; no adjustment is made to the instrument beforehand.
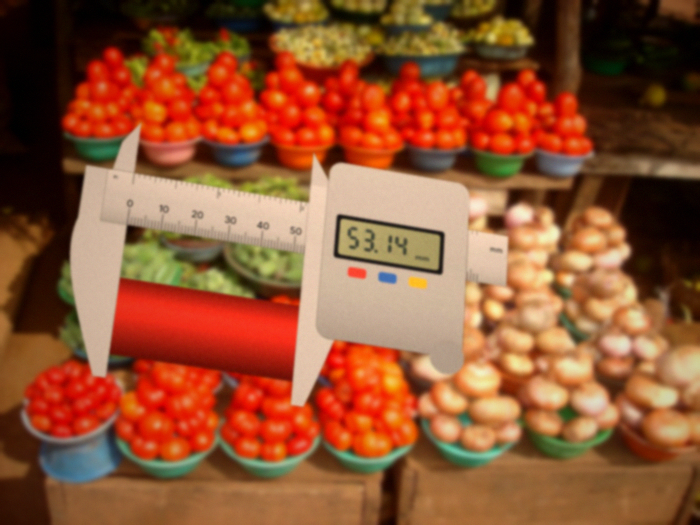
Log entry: 53.14 mm
